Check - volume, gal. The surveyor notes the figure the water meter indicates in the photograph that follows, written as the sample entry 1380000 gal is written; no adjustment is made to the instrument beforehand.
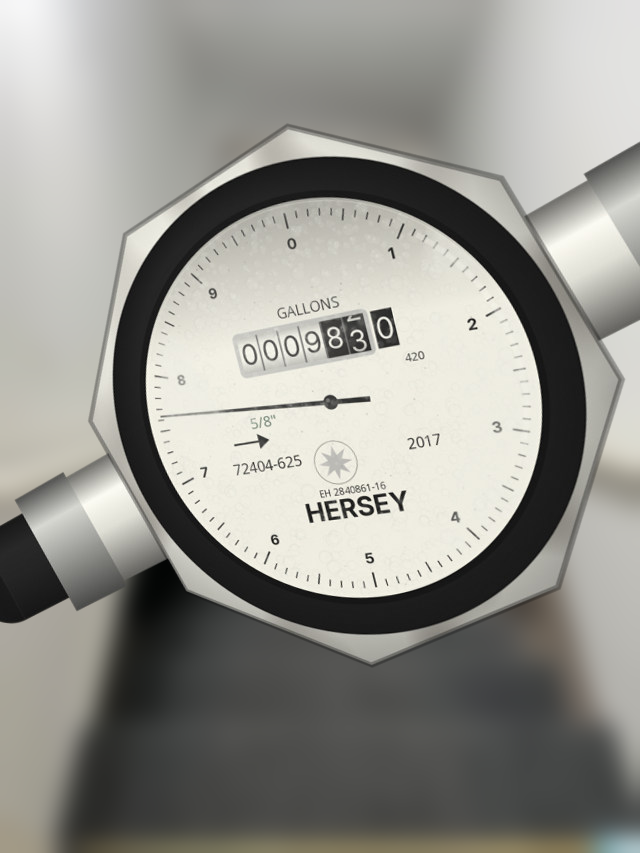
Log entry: 9827.6 gal
